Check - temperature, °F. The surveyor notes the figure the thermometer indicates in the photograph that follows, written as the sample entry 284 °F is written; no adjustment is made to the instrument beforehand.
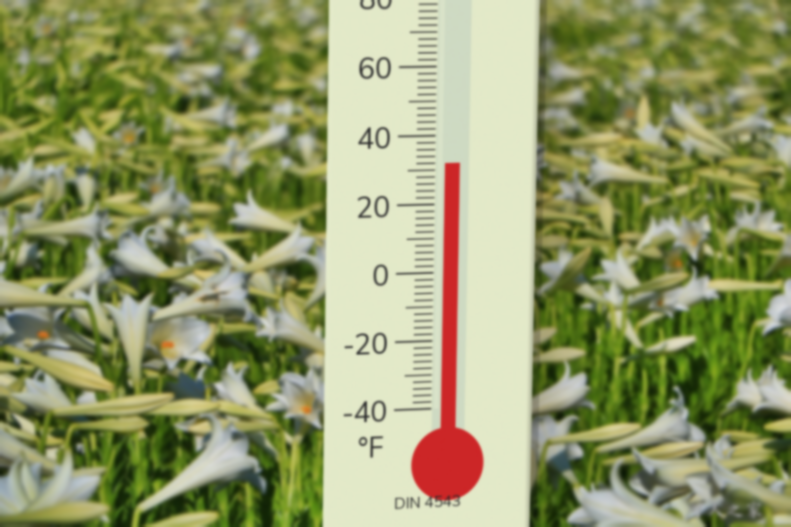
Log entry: 32 °F
